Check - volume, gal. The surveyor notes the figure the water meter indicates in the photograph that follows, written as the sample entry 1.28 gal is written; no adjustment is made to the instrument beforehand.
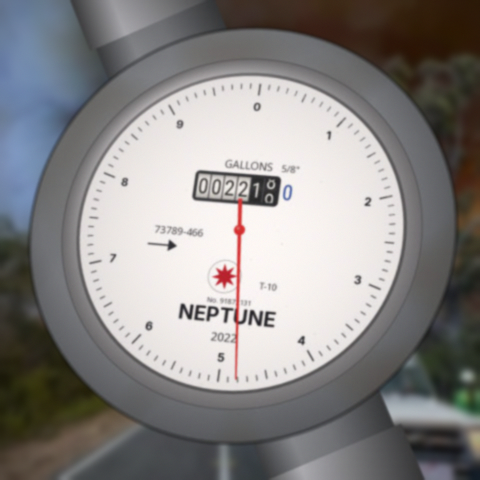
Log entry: 22184.8 gal
